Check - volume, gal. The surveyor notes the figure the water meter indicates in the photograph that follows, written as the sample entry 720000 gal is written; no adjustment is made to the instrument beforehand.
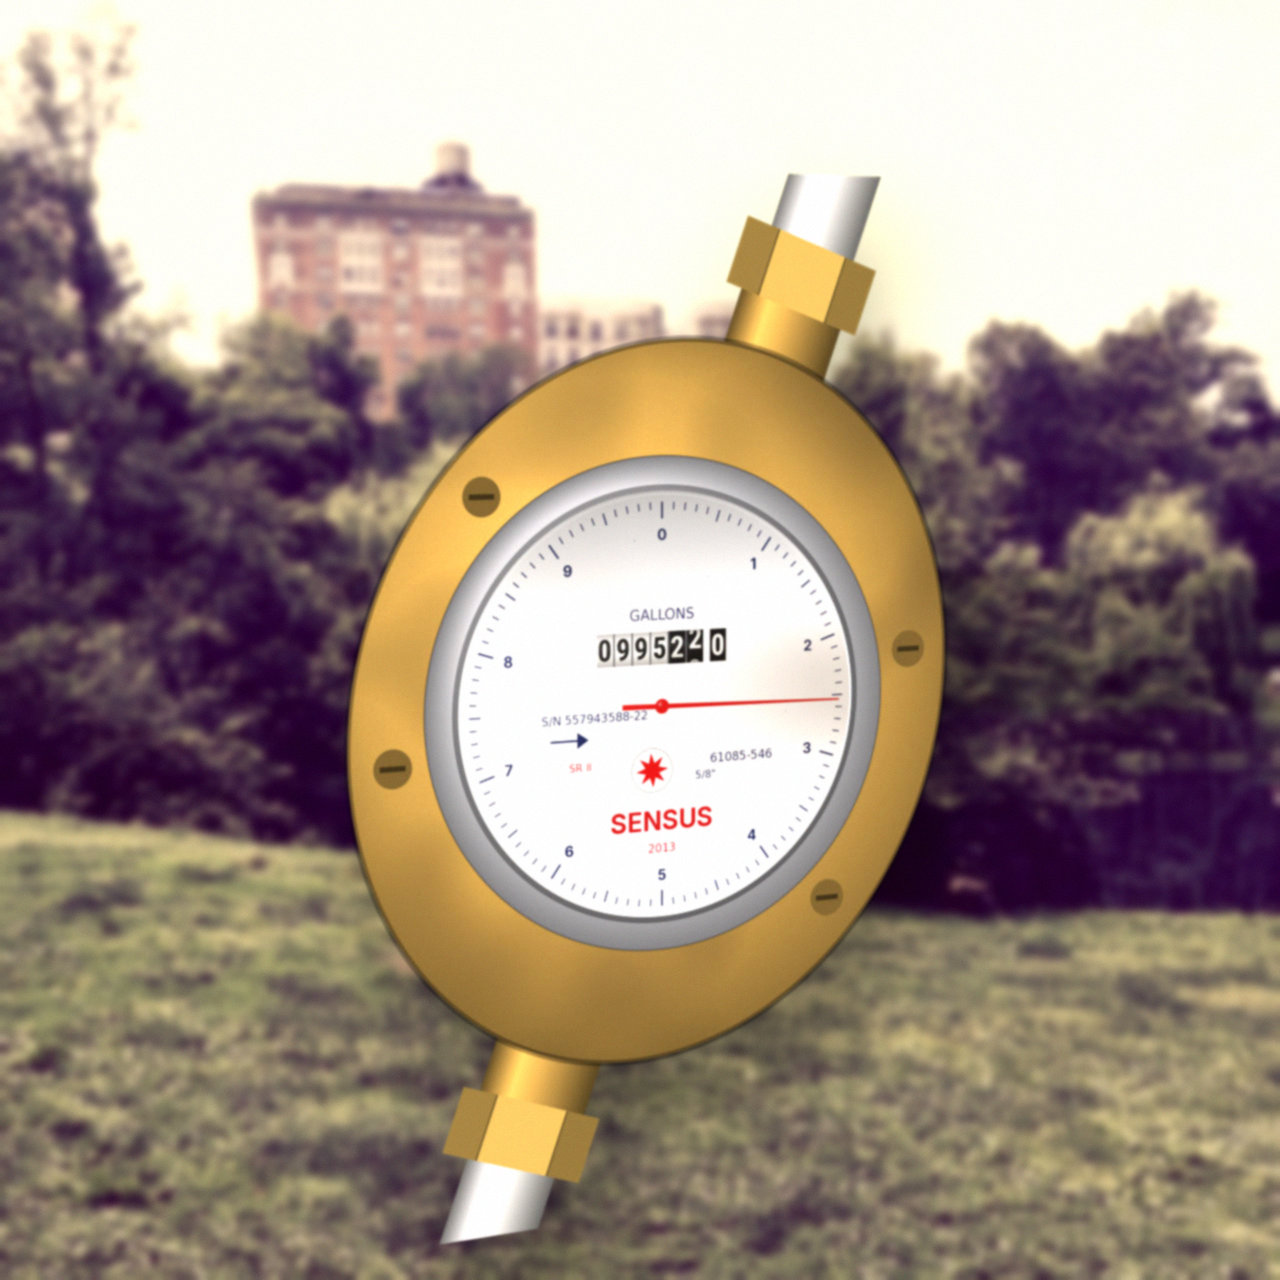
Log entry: 995222.5 gal
